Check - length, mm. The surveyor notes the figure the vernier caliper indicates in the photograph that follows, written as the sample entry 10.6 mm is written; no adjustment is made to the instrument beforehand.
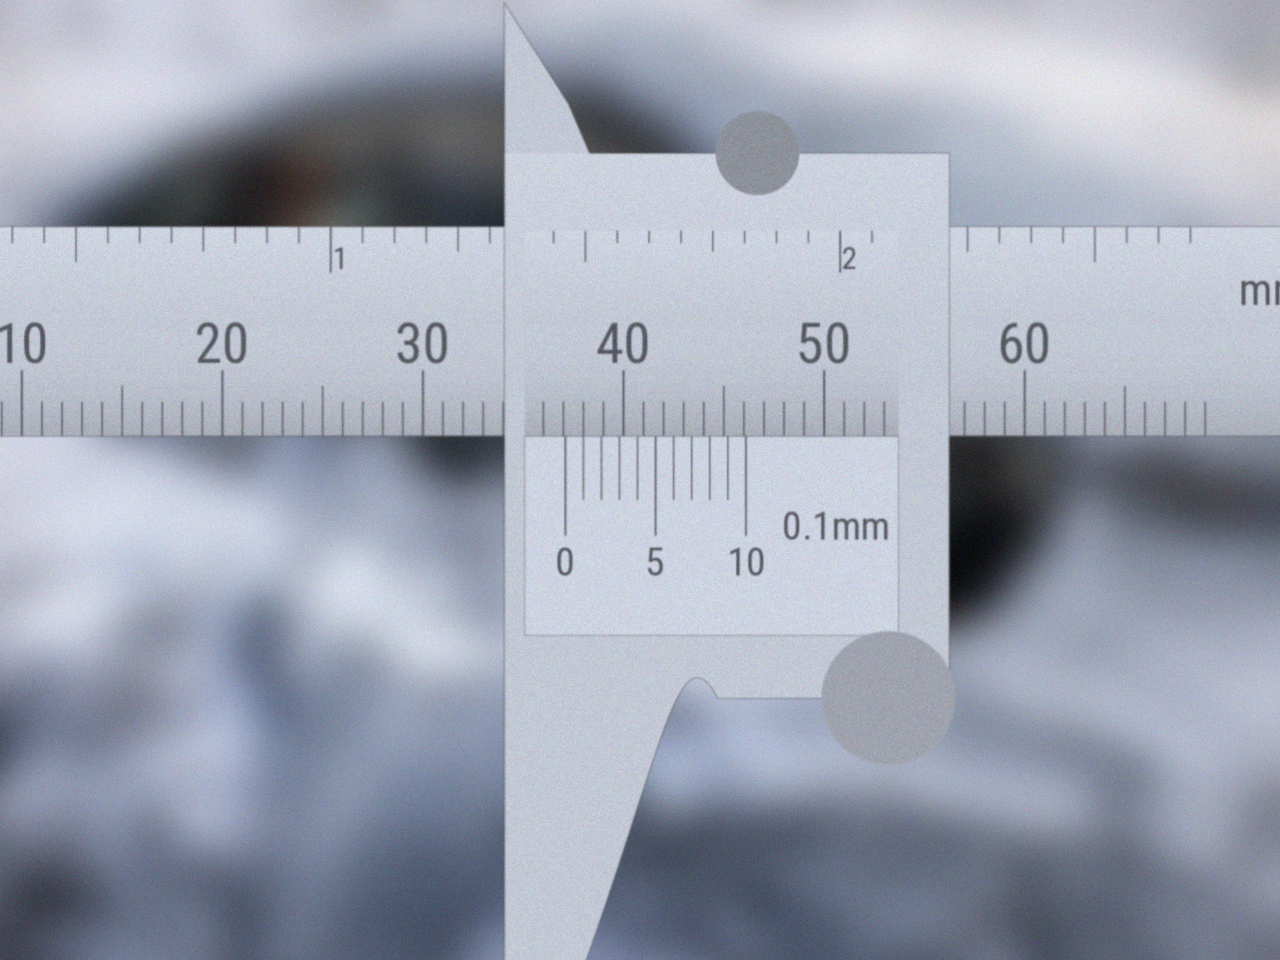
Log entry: 37.1 mm
